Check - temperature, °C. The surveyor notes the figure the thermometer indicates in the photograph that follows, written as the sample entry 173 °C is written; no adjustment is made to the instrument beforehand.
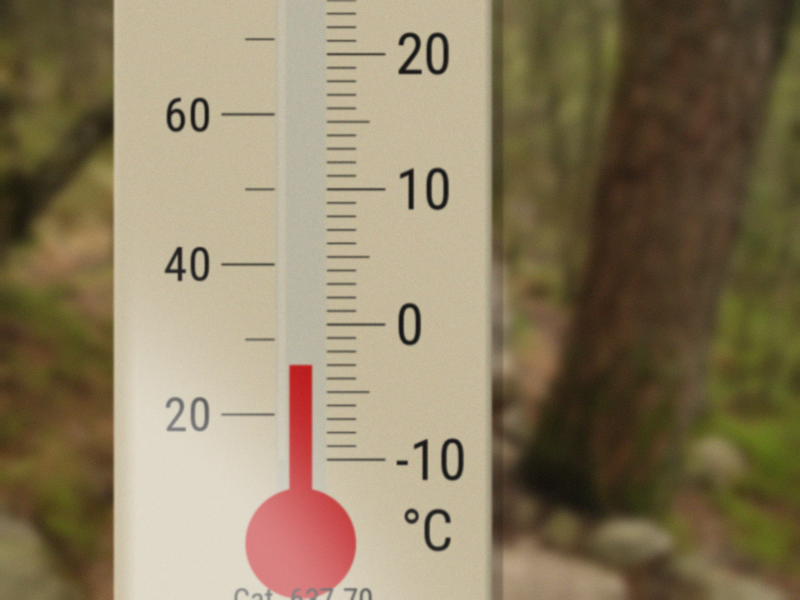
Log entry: -3 °C
